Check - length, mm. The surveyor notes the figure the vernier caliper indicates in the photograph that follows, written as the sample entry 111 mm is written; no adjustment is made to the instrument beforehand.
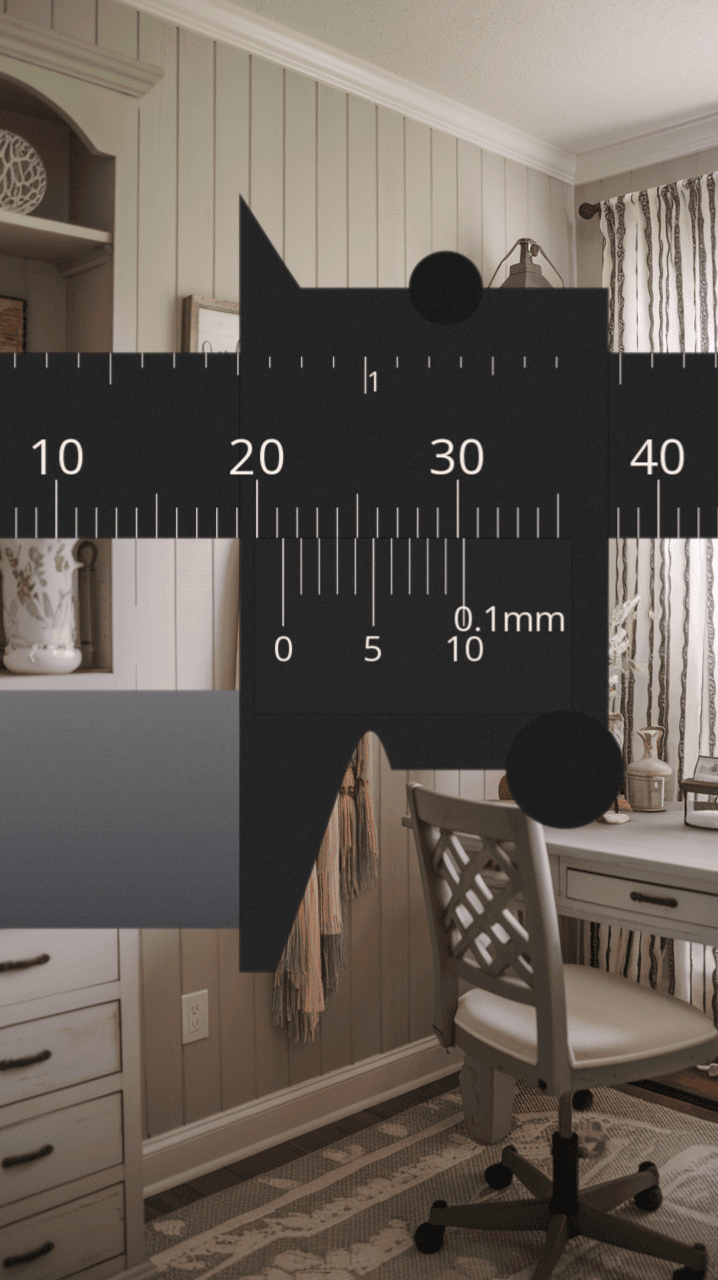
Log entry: 21.3 mm
